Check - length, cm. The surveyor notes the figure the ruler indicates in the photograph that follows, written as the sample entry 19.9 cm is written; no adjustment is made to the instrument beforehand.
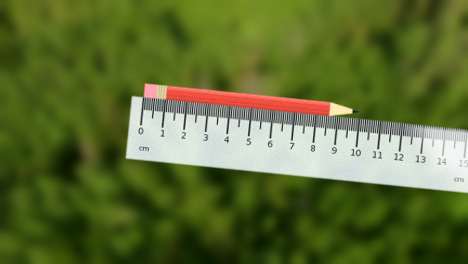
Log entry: 10 cm
